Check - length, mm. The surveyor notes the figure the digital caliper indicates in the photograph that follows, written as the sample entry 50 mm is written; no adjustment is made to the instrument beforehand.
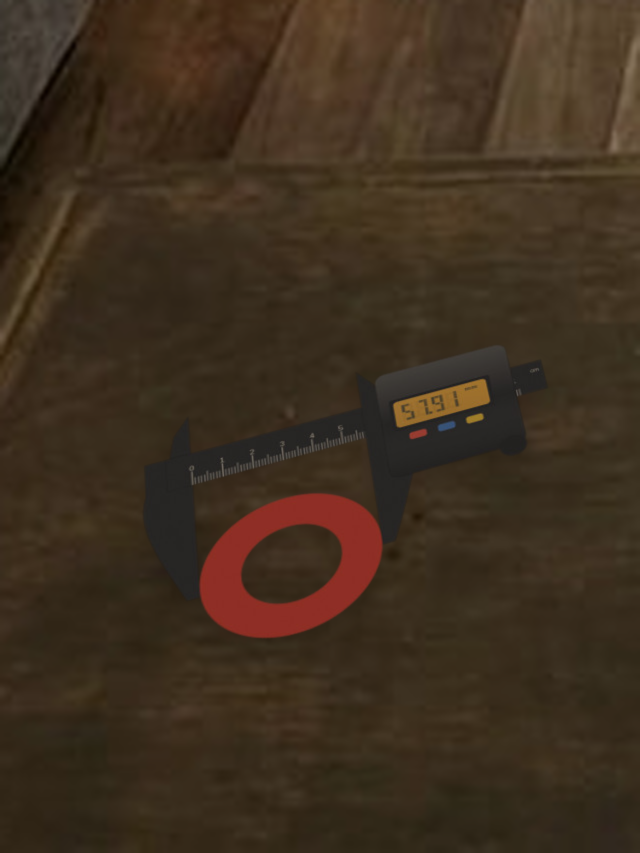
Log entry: 57.91 mm
